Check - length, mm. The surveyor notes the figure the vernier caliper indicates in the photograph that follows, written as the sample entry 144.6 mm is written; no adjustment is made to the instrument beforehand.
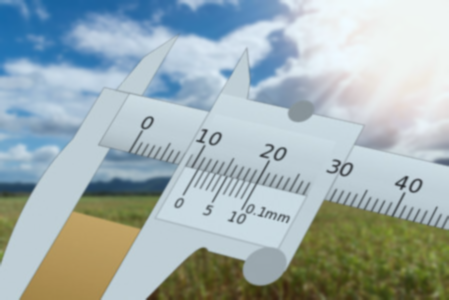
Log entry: 11.0 mm
